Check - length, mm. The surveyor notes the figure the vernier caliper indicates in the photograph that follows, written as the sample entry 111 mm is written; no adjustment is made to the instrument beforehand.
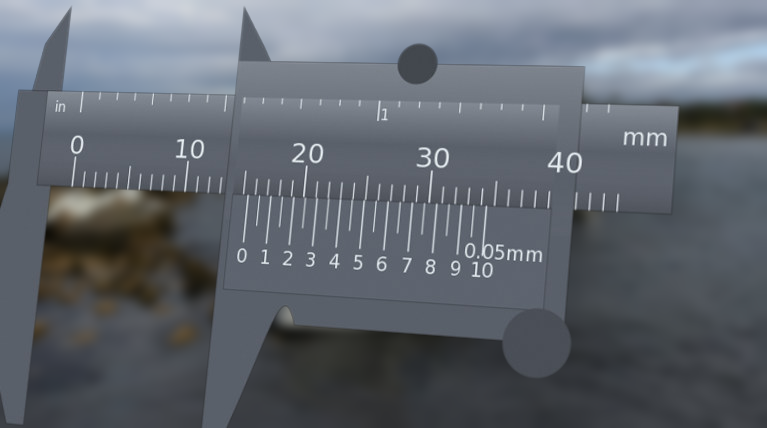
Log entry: 15.4 mm
